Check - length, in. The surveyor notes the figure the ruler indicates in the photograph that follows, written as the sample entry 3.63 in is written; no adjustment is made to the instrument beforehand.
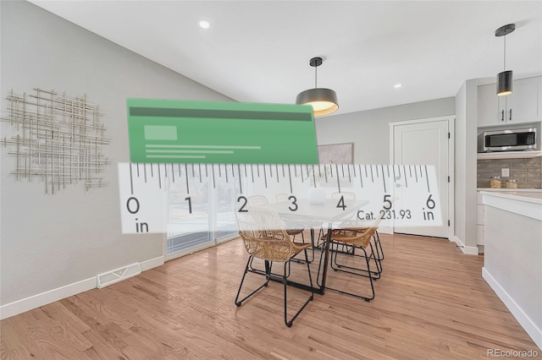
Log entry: 3.625 in
